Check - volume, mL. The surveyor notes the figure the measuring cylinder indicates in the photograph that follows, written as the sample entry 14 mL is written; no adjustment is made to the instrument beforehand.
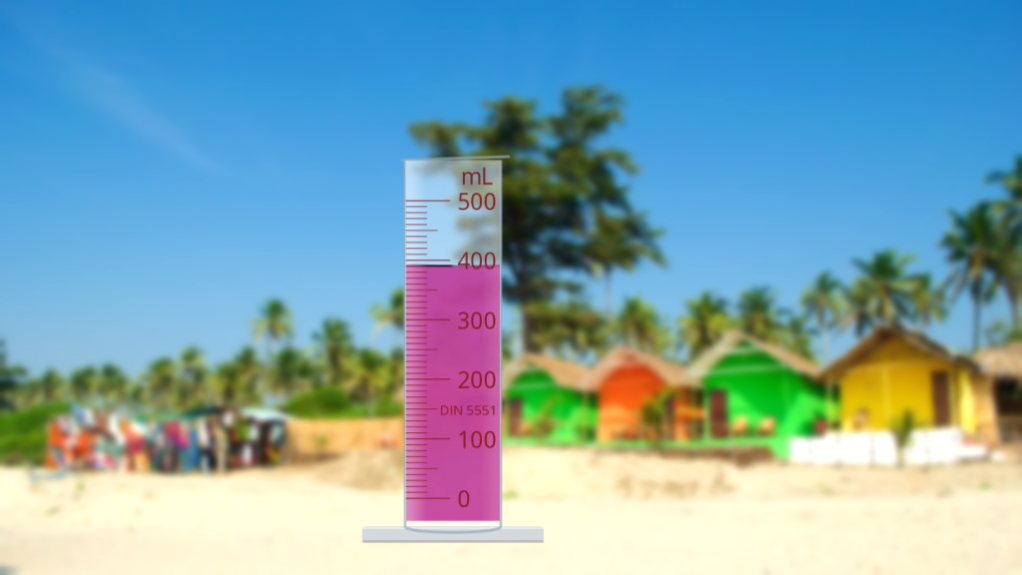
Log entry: 390 mL
